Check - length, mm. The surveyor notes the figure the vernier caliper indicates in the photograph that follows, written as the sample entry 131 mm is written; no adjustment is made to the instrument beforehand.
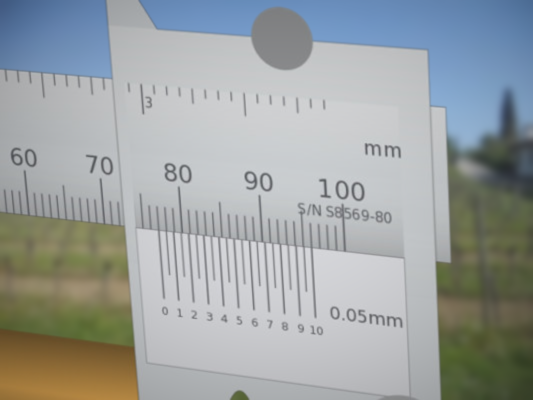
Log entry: 77.0 mm
